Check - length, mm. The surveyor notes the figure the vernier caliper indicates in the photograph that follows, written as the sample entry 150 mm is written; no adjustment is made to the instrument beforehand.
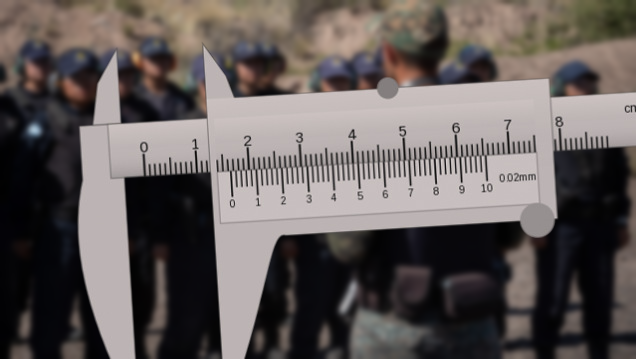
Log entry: 16.5 mm
